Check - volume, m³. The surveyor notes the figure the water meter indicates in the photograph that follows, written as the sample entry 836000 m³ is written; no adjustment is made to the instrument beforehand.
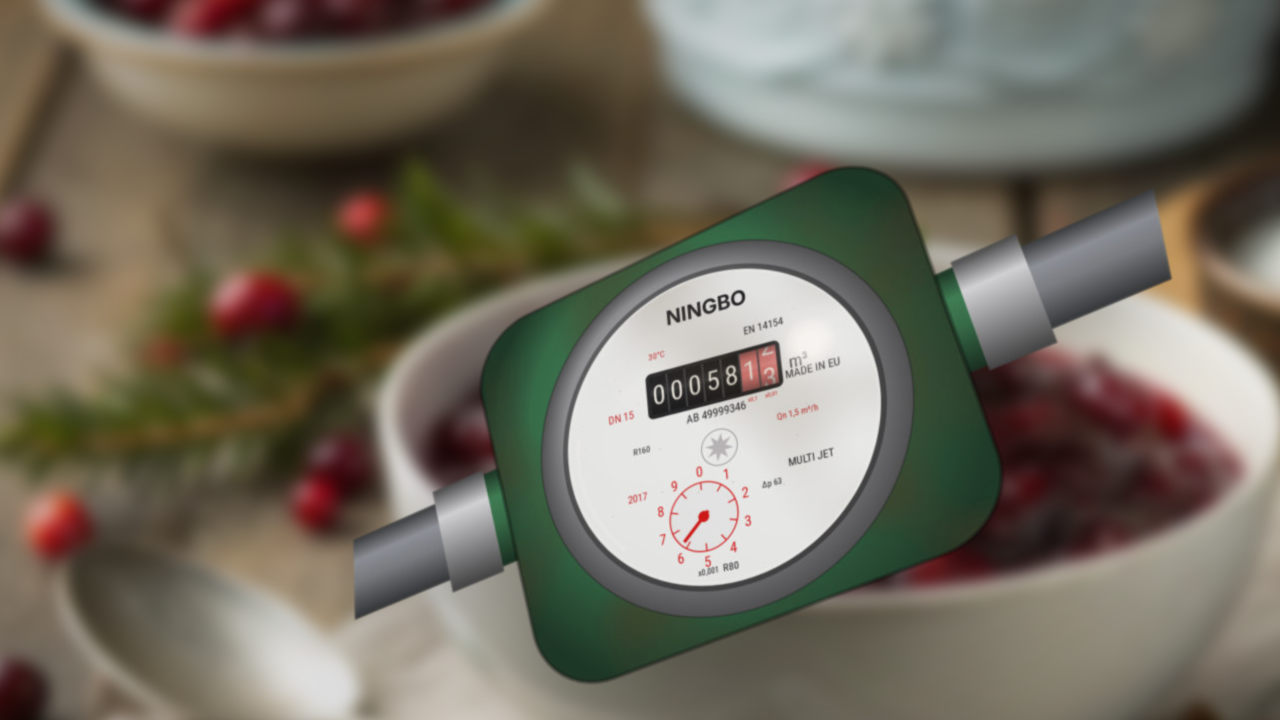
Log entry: 58.126 m³
